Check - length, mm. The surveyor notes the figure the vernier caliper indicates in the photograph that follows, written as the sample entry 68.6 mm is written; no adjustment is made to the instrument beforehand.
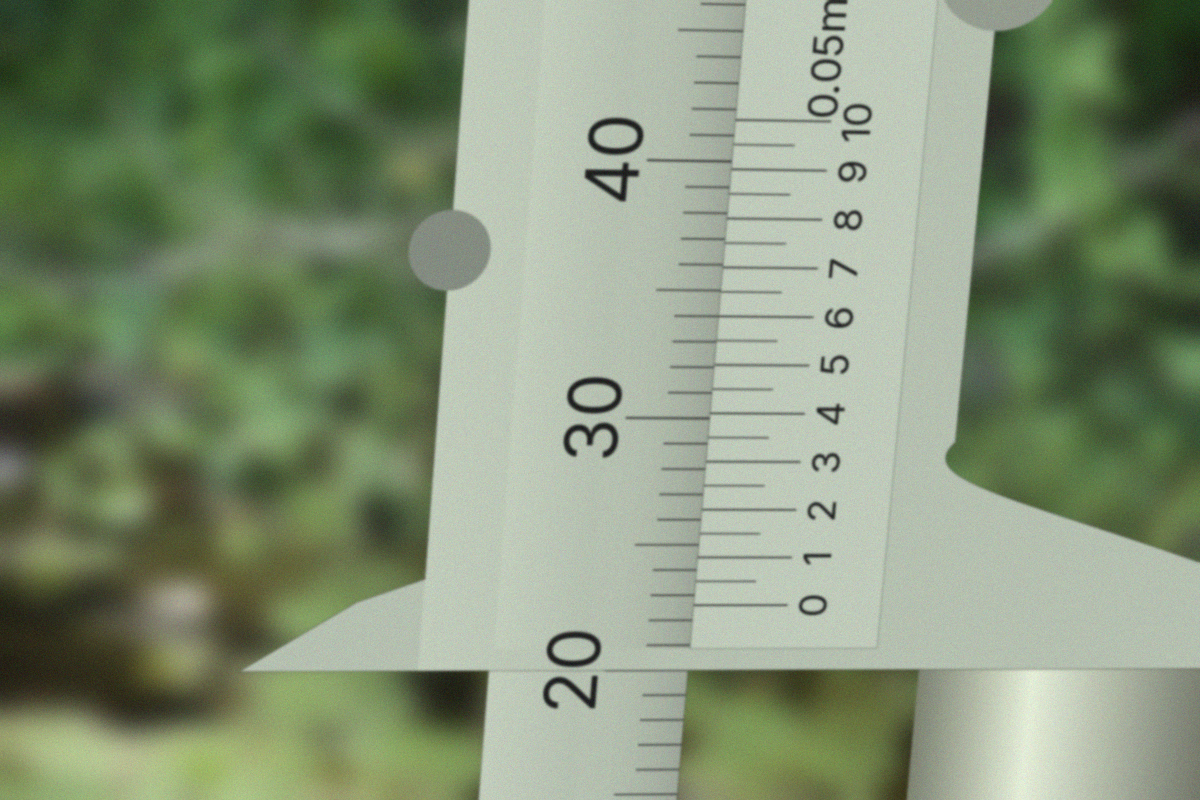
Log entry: 22.6 mm
